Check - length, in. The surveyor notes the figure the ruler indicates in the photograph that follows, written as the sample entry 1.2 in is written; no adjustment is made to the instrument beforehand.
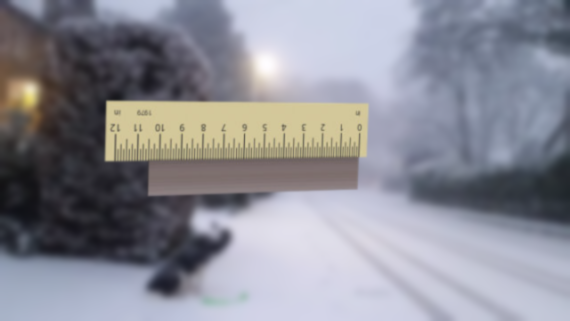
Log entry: 10.5 in
